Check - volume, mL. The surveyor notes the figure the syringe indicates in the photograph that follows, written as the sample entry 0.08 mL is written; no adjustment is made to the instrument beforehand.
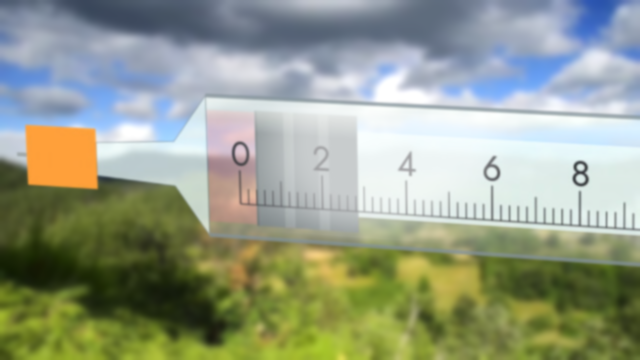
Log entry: 0.4 mL
